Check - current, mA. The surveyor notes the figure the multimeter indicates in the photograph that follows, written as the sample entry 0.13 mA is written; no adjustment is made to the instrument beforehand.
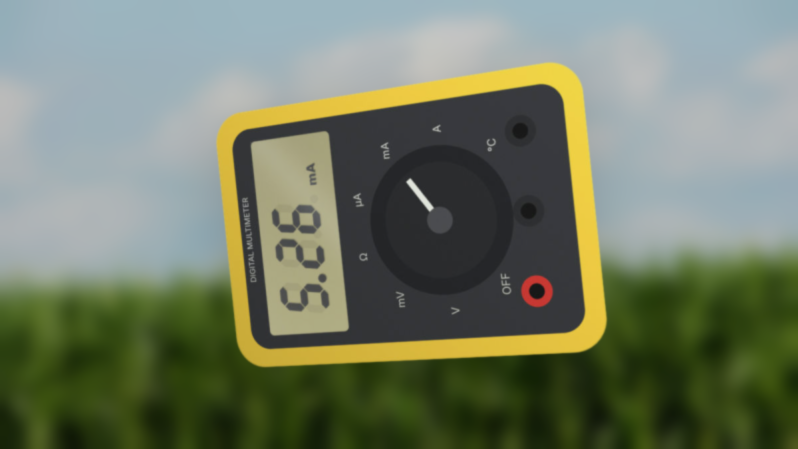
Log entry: 5.26 mA
